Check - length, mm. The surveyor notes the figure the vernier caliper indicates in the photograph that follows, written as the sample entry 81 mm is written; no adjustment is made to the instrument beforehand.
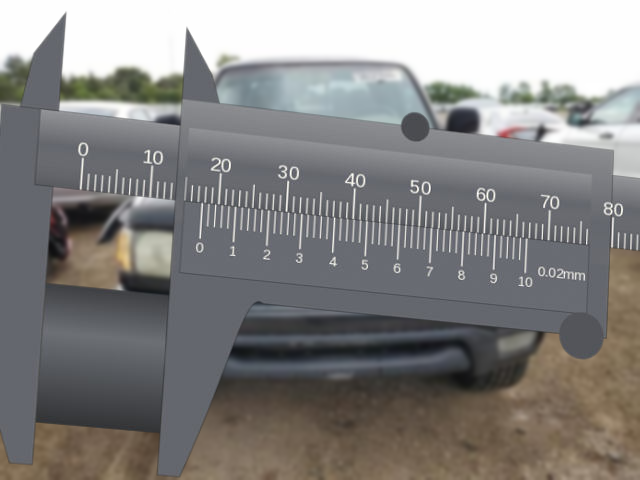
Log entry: 17.6 mm
